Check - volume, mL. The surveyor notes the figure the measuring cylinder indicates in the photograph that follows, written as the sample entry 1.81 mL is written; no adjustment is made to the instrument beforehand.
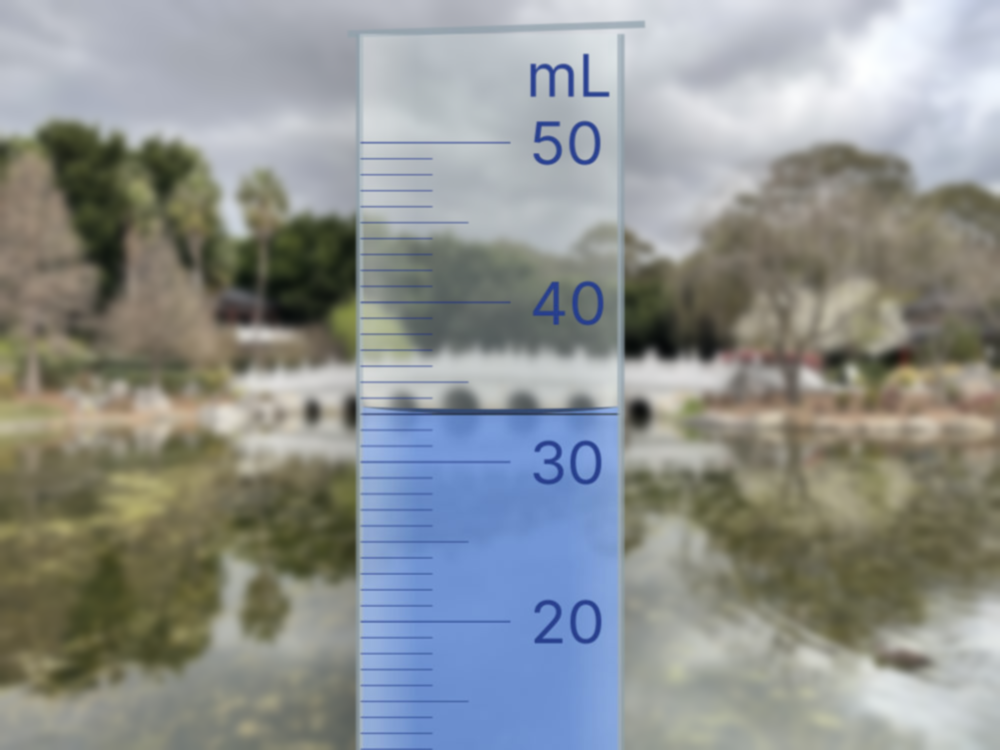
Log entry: 33 mL
